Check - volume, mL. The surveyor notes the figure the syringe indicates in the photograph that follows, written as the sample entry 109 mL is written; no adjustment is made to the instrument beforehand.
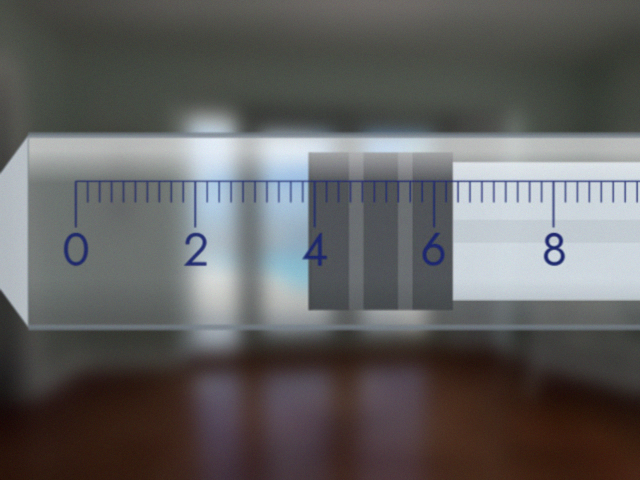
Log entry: 3.9 mL
